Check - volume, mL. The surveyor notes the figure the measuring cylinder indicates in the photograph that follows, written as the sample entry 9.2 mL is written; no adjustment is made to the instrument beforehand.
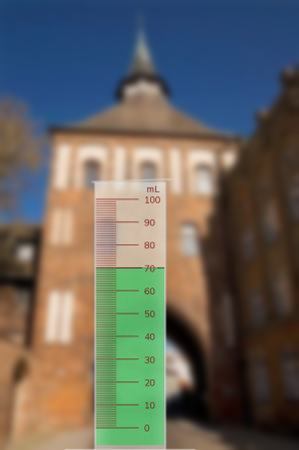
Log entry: 70 mL
